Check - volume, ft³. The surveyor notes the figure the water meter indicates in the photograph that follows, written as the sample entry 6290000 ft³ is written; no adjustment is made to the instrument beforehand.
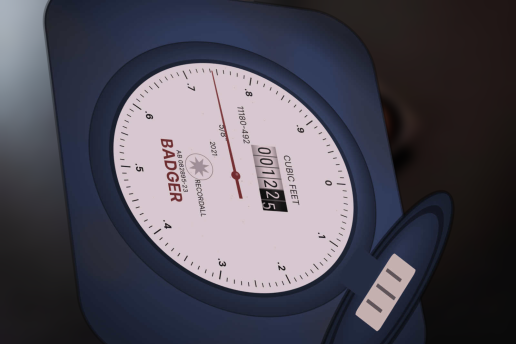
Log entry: 1224.74 ft³
